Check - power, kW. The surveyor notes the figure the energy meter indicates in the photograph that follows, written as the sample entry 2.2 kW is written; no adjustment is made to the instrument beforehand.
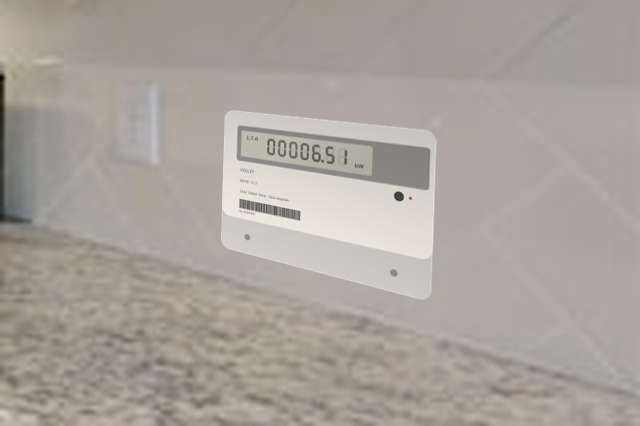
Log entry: 6.51 kW
